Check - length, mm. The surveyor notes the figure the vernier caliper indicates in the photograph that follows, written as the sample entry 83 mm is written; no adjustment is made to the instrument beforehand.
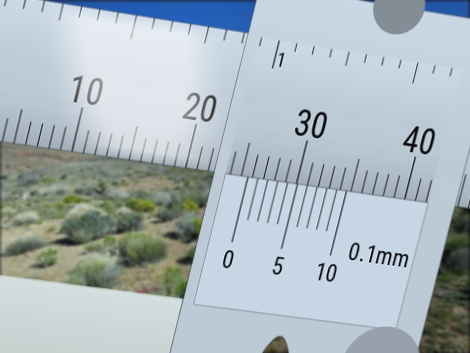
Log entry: 25.6 mm
